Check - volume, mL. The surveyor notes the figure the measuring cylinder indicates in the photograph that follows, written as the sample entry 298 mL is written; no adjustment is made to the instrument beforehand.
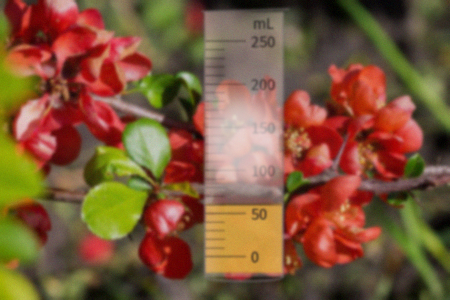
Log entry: 60 mL
